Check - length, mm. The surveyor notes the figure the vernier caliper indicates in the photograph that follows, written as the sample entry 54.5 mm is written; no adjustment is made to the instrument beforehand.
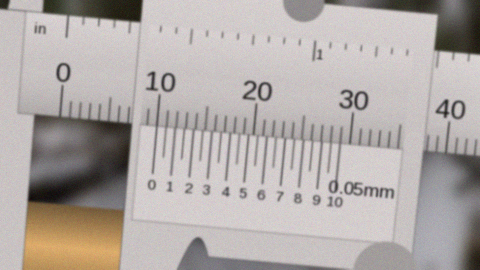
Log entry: 10.0 mm
